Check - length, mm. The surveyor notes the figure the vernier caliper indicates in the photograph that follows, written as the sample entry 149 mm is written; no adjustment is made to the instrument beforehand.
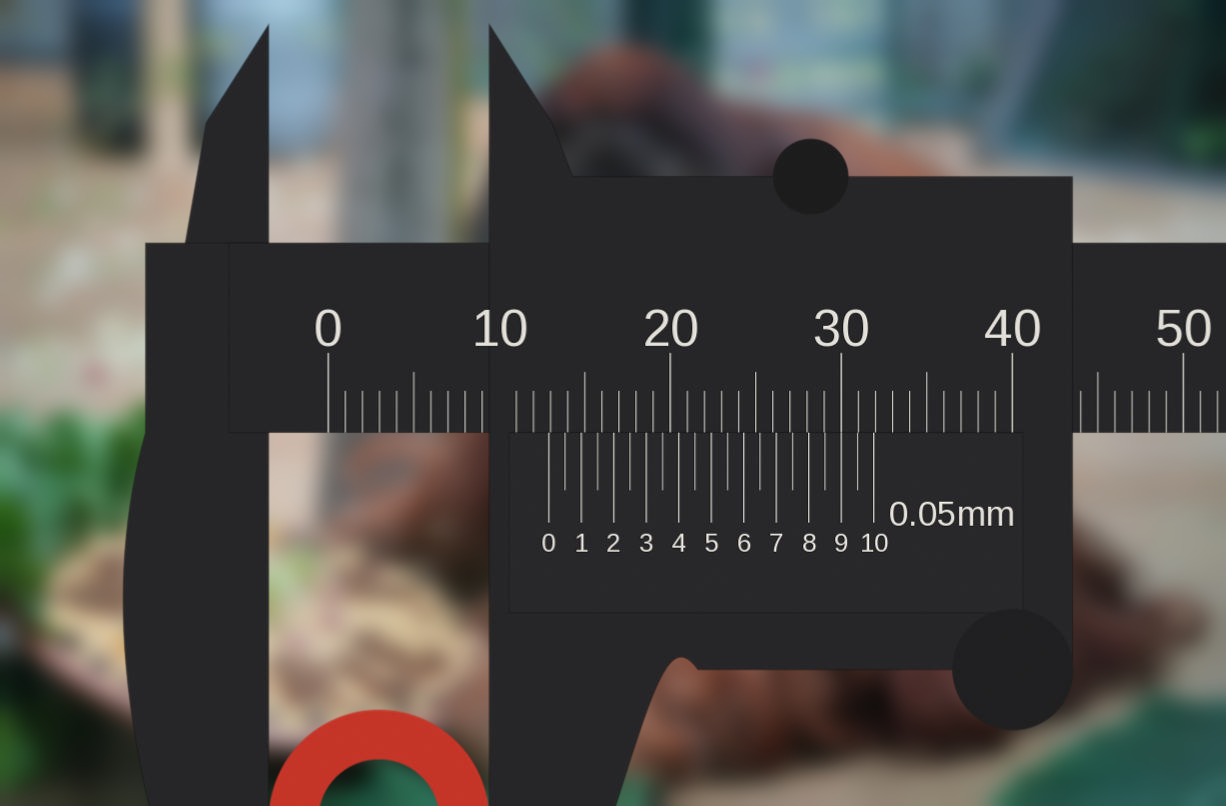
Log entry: 12.9 mm
